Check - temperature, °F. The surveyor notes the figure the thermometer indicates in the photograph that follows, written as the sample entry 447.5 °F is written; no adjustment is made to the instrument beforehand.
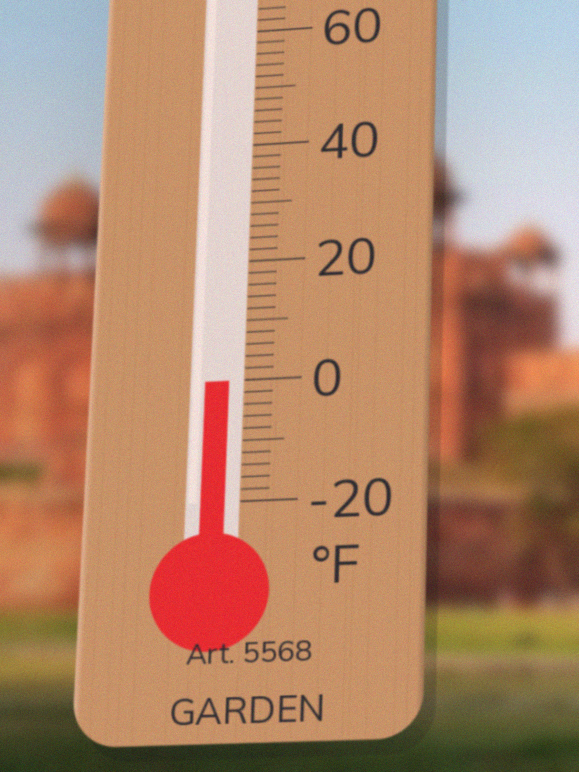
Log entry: 0 °F
